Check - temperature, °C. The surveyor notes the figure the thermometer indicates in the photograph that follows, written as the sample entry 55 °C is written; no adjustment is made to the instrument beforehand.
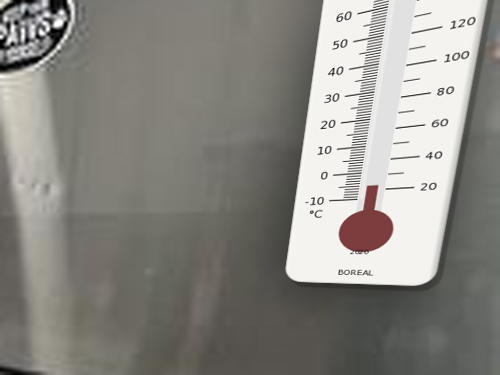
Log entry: -5 °C
